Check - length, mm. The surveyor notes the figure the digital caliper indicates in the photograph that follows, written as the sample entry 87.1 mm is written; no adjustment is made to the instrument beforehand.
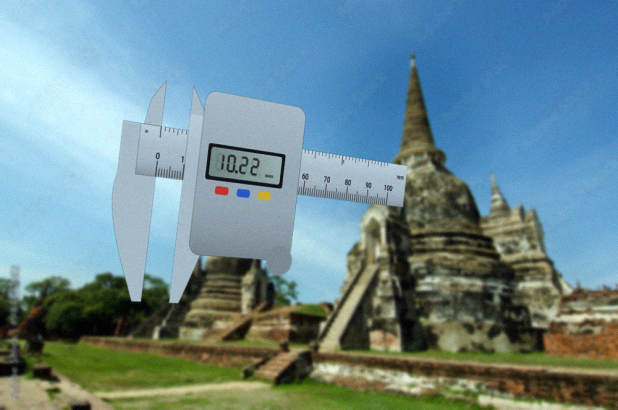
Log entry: 10.22 mm
